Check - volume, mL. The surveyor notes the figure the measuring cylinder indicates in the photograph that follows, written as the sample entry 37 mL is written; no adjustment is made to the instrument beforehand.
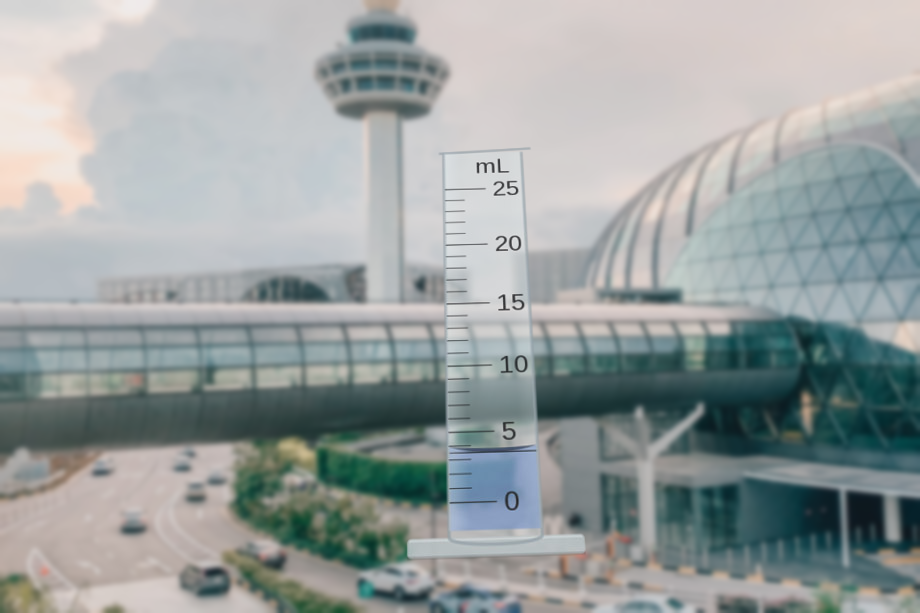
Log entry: 3.5 mL
